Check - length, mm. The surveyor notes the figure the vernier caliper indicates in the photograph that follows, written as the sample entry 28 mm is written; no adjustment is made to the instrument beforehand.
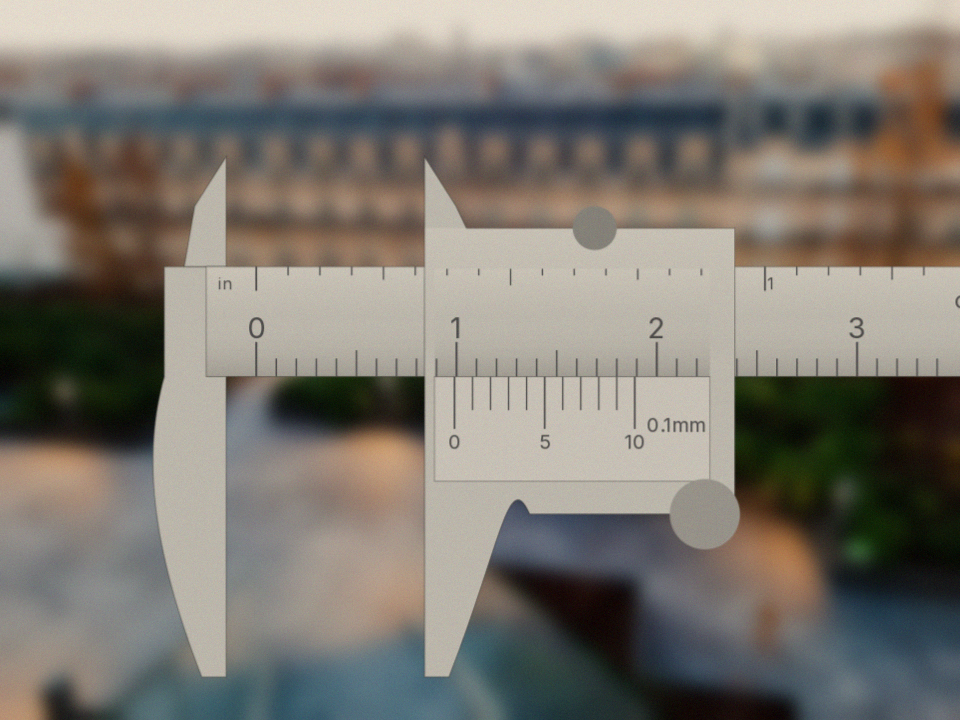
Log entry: 9.9 mm
